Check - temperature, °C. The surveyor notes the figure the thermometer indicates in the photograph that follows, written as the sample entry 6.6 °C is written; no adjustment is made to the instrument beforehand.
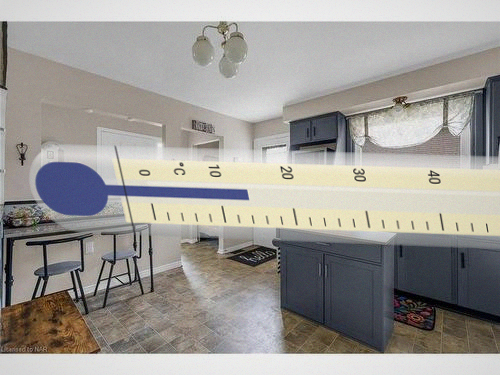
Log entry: 14 °C
